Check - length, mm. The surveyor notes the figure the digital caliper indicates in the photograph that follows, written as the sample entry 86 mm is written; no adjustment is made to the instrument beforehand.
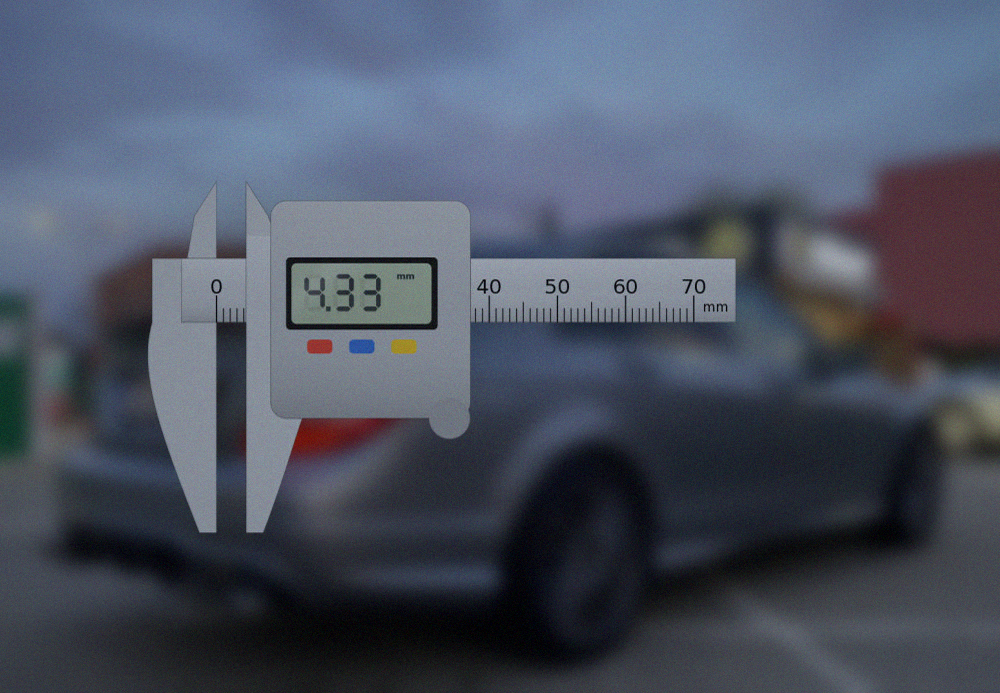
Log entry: 4.33 mm
